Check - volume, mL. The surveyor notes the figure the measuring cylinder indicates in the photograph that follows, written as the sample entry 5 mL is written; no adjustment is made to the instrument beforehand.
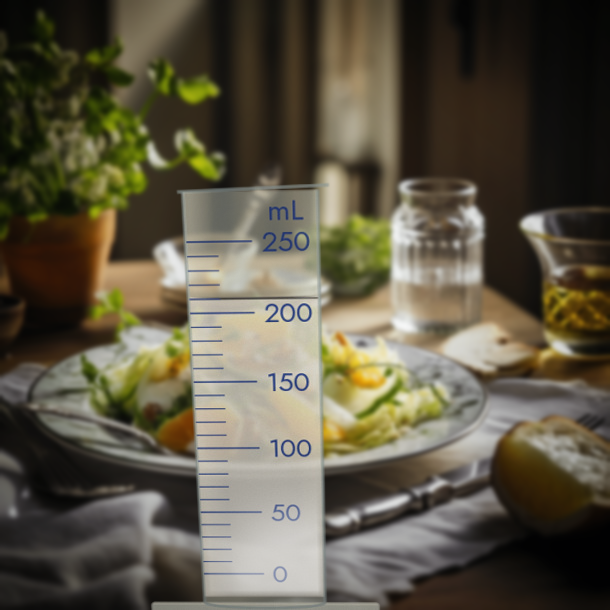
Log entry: 210 mL
